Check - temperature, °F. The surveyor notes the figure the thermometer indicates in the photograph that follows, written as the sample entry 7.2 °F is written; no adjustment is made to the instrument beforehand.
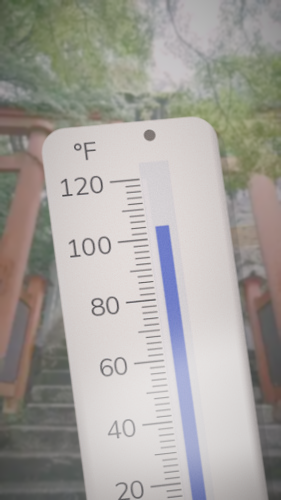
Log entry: 104 °F
